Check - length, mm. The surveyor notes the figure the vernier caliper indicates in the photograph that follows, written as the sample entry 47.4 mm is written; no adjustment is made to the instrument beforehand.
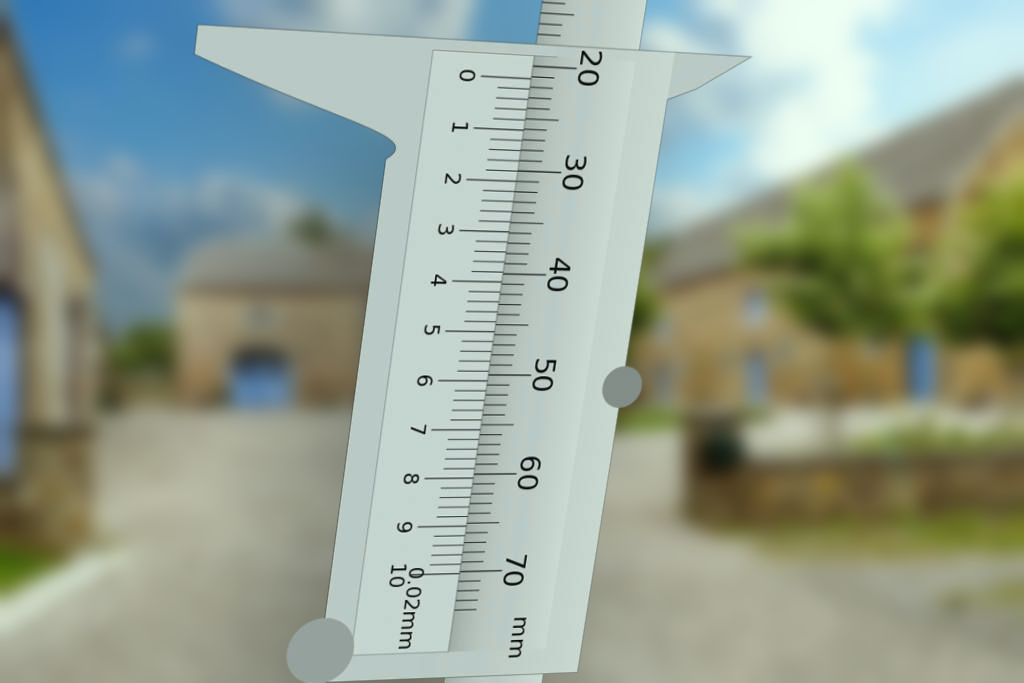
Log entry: 21.2 mm
